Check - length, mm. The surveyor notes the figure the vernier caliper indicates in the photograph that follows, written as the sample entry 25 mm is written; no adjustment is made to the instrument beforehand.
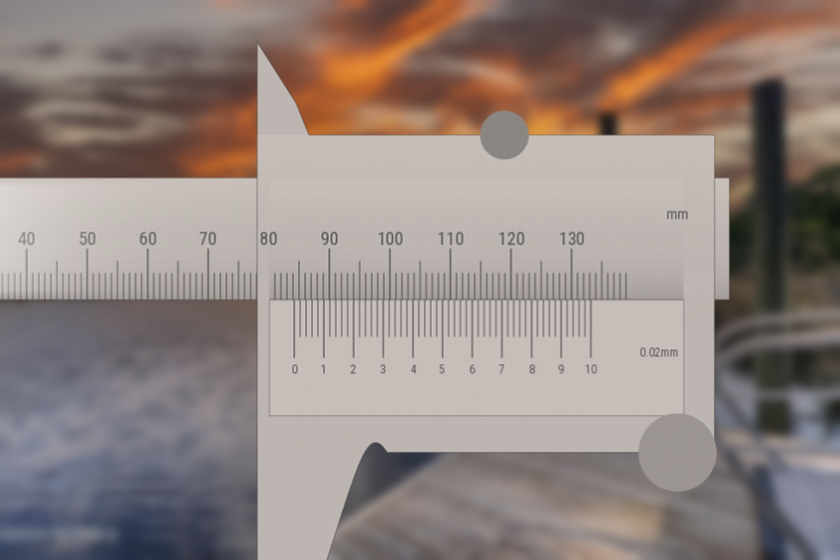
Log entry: 84.2 mm
